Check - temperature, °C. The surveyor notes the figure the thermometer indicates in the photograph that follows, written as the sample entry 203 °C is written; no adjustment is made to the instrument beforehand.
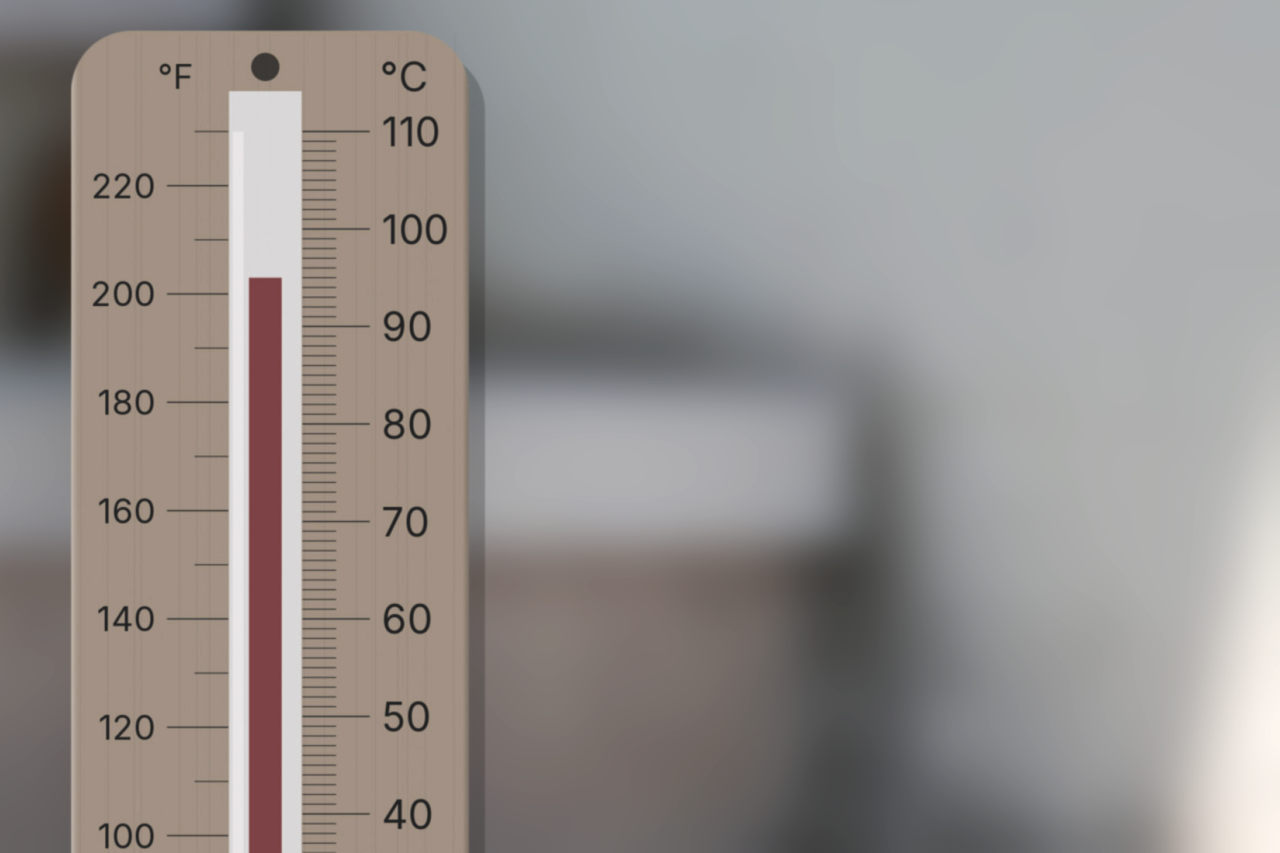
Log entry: 95 °C
